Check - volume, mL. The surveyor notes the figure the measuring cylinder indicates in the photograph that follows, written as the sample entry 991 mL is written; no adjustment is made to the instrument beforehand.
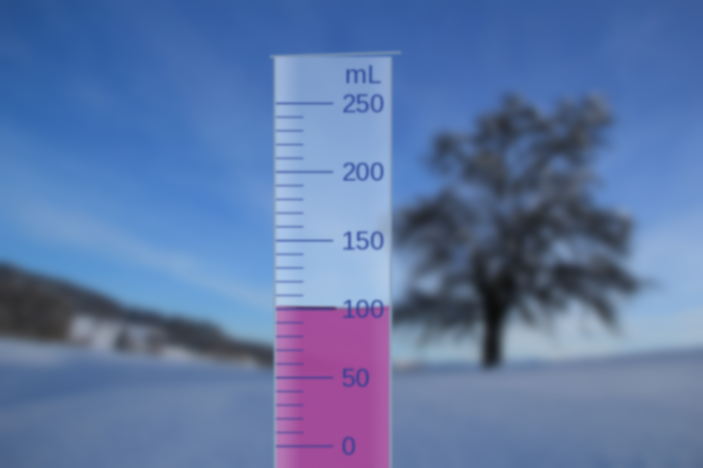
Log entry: 100 mL
